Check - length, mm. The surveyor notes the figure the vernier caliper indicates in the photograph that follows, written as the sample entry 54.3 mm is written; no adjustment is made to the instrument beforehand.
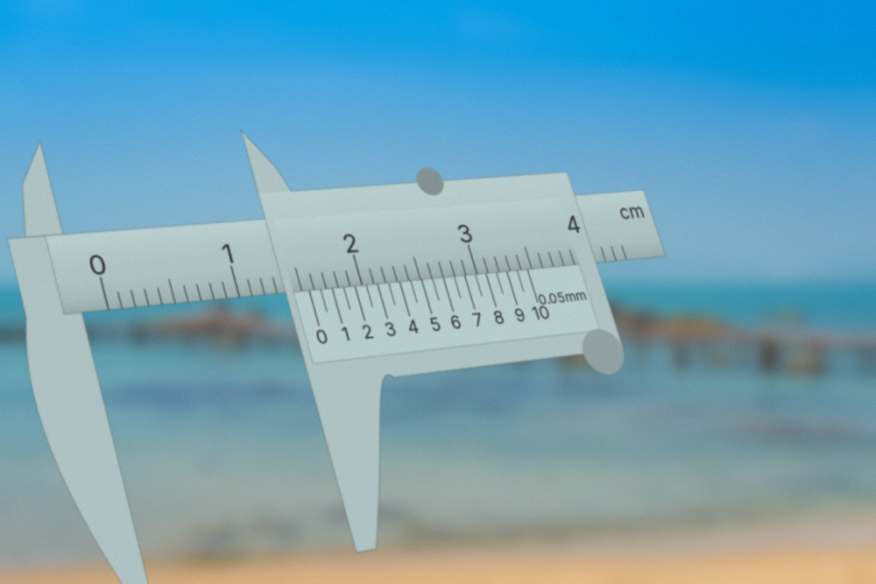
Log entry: 15.6 mm
